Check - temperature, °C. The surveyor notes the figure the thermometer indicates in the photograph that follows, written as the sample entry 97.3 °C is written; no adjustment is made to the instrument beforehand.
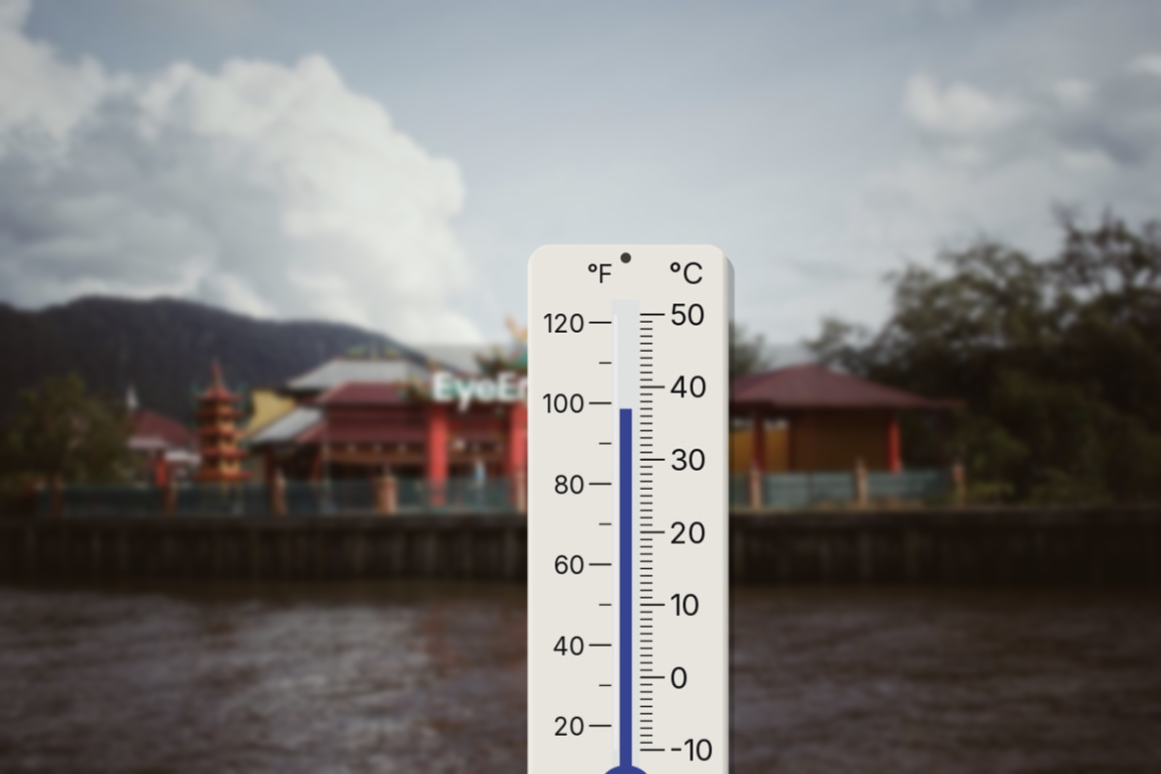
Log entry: 37 °C
